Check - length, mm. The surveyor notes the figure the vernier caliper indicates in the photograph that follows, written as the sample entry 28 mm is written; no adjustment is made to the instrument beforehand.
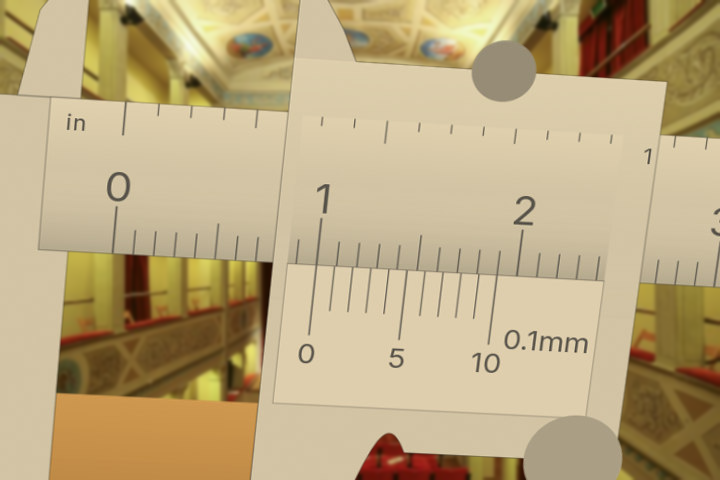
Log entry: 10.0 mm
